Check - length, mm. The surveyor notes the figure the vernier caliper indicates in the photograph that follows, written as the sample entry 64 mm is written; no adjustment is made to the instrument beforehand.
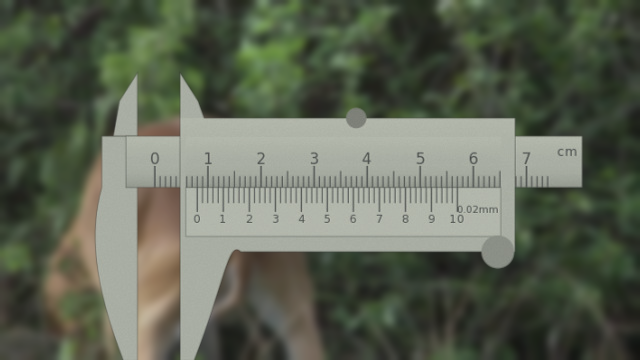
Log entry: 8.0 mm
